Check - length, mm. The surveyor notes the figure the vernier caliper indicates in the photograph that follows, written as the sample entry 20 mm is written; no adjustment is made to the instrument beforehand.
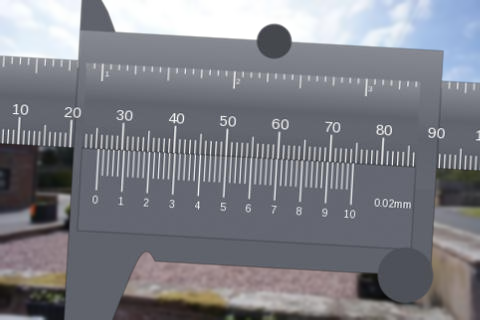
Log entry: 25.5 mm
